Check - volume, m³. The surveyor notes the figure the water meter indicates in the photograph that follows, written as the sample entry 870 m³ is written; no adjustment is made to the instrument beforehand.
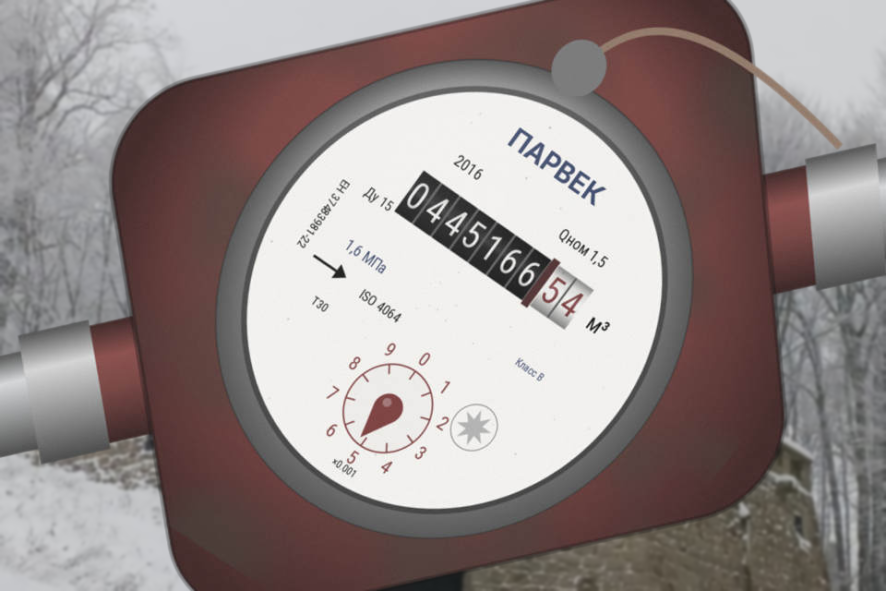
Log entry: 445166.545 m³
